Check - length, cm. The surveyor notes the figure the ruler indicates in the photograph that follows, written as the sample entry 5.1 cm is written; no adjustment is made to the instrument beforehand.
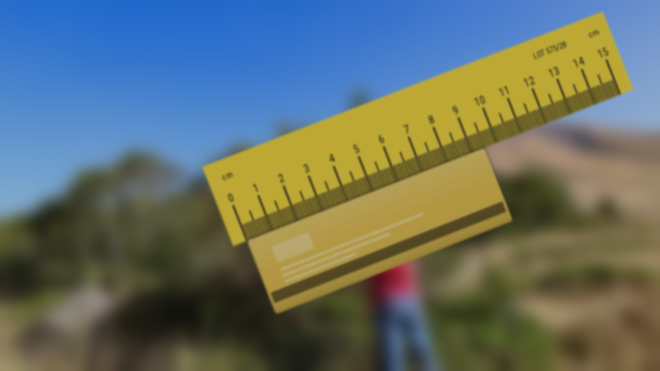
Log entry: 9.5 cm
